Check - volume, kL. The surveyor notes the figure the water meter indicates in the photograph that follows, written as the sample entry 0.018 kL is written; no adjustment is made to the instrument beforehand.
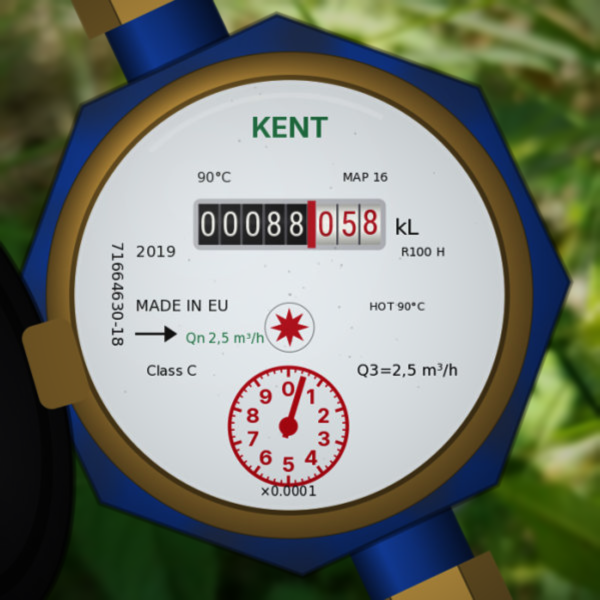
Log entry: 88.0580 kL
